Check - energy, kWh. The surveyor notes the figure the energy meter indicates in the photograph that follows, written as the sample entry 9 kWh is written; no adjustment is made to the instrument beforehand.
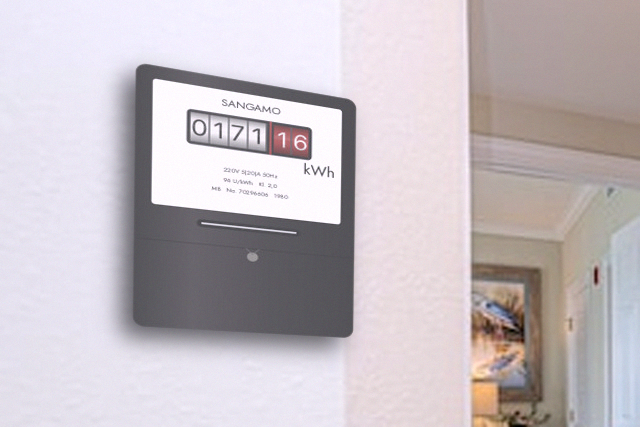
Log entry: 171.16 kWh
